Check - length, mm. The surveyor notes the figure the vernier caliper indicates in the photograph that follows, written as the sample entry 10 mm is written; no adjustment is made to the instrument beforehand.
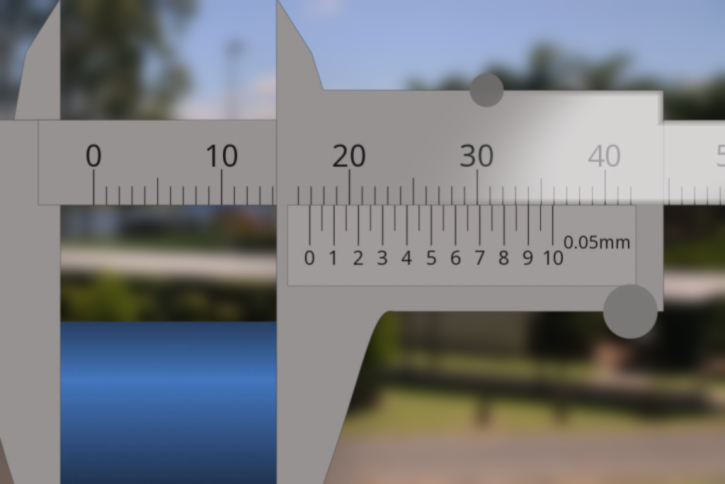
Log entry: 16.9 mm
